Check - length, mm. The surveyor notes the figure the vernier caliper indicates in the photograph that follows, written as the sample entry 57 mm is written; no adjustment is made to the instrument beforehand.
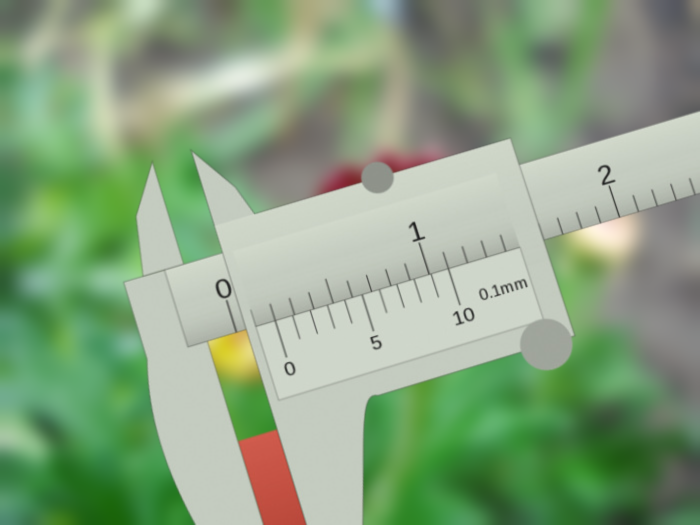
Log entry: 2.0 mm
